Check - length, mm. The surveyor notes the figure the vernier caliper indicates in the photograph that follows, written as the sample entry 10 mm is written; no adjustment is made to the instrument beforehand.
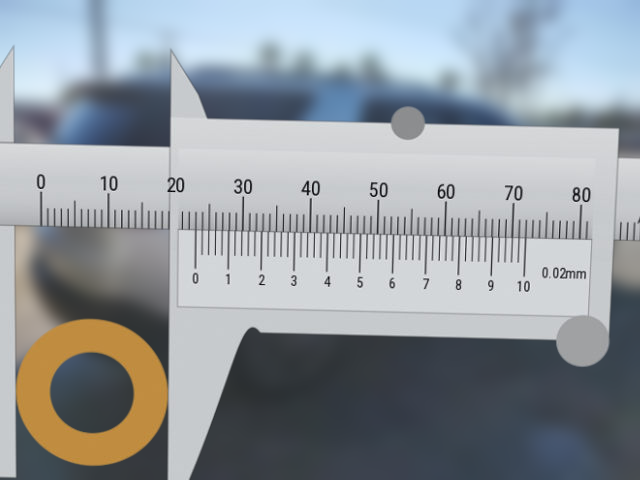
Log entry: 23.0 mm
